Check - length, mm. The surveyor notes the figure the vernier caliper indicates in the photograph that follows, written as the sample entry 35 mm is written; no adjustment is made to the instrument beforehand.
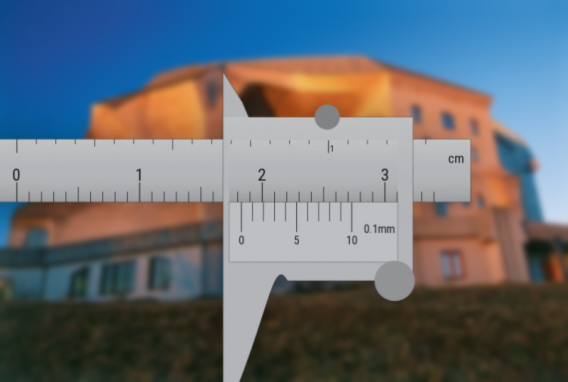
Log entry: 18.3 mm
